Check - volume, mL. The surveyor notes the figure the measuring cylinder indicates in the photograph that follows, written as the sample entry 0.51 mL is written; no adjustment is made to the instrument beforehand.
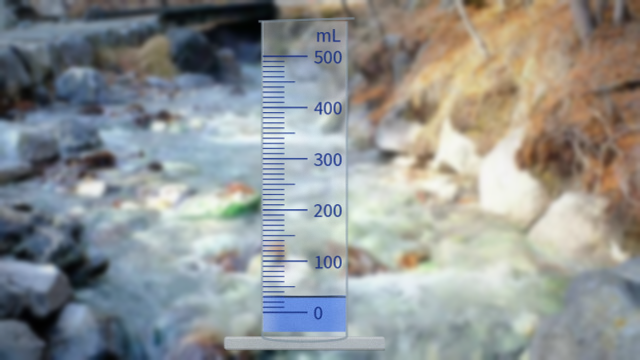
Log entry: 30 mL
